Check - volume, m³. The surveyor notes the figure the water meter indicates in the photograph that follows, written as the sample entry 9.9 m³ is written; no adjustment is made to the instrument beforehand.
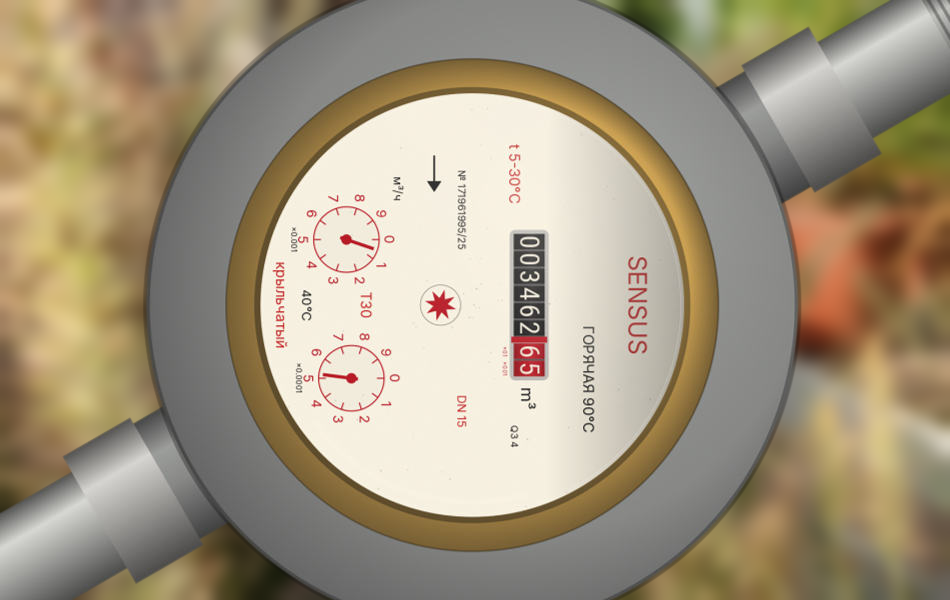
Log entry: 3462.6505 m³
